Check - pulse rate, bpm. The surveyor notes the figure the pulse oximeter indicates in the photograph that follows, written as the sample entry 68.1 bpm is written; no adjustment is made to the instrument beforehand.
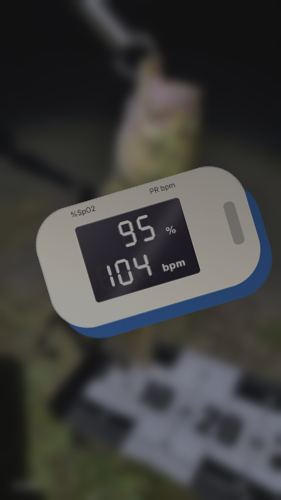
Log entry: 104 bpm
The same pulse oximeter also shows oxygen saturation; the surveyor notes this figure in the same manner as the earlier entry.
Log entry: 95 %
